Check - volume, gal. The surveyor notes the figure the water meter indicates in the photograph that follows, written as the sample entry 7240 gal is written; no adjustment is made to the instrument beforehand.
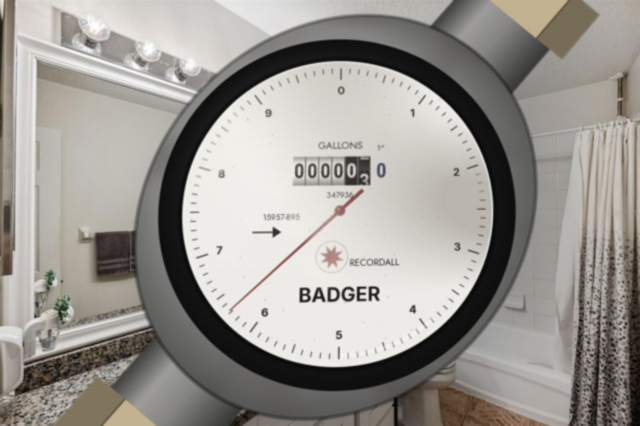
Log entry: 26.3 gal
